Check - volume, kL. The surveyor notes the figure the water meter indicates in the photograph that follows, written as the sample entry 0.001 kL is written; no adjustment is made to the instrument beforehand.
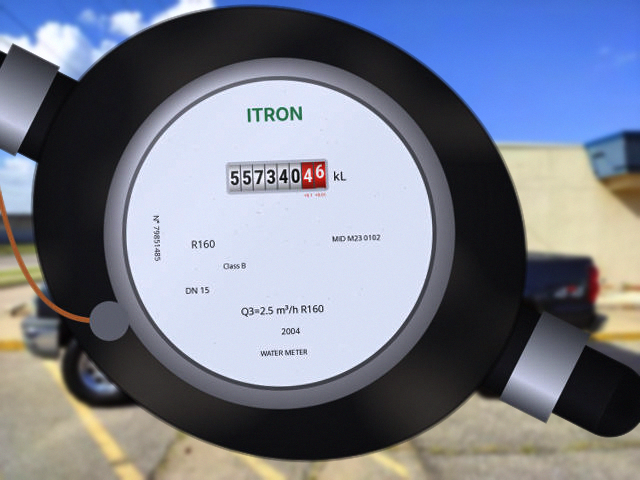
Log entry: 557340.46 kL
